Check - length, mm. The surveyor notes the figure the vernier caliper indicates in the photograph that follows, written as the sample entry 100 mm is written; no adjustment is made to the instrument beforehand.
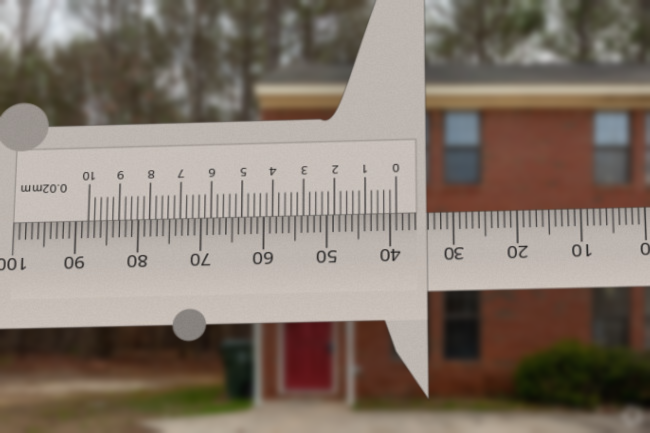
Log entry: 39.0 mm
